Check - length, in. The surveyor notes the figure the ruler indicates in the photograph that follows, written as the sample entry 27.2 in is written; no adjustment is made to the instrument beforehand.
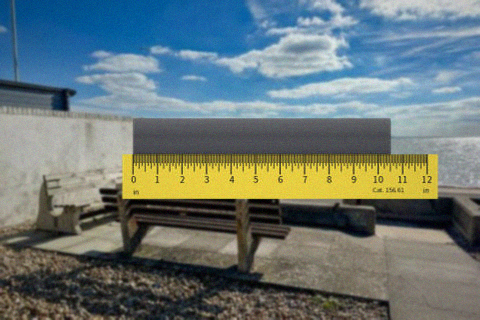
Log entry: 10.5 in
